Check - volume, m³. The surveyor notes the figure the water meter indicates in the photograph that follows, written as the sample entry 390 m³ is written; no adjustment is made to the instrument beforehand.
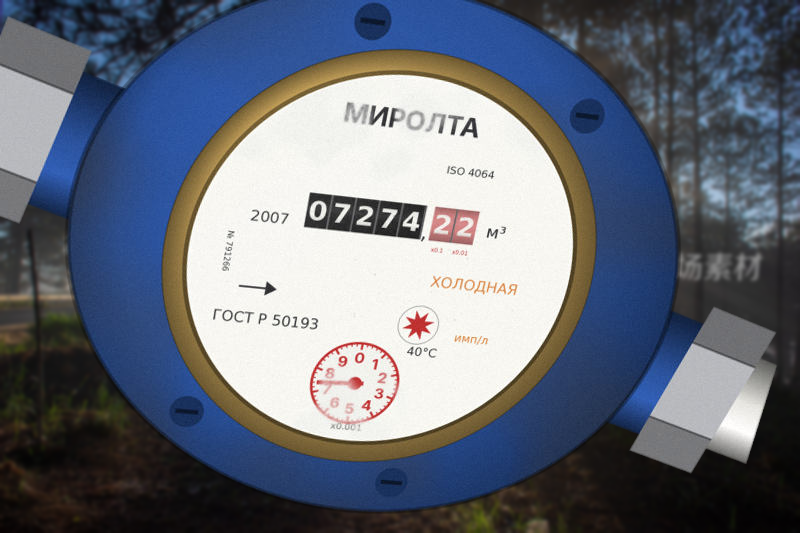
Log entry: 7274.227 m³
